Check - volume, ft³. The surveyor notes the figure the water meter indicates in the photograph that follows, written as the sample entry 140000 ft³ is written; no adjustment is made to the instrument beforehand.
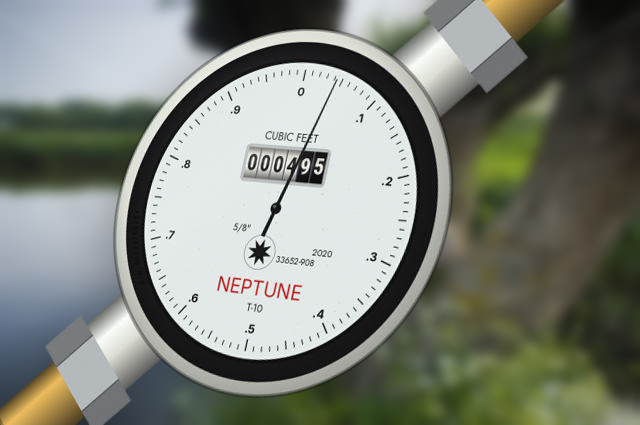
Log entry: 495.04 ft³
